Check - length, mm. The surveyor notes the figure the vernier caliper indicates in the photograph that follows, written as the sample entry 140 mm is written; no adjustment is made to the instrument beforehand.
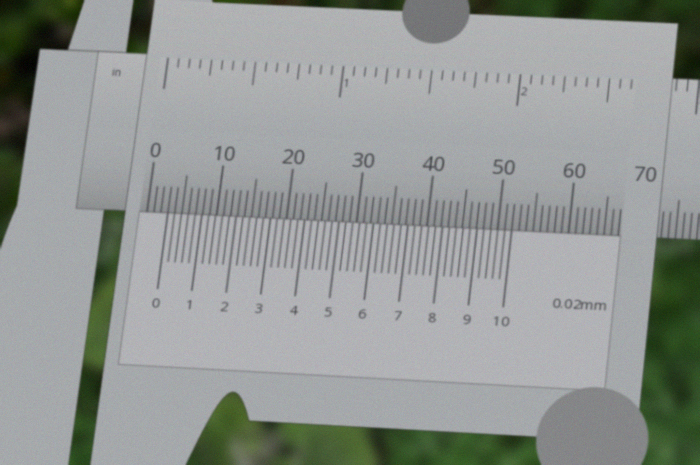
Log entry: 3.0 mm
